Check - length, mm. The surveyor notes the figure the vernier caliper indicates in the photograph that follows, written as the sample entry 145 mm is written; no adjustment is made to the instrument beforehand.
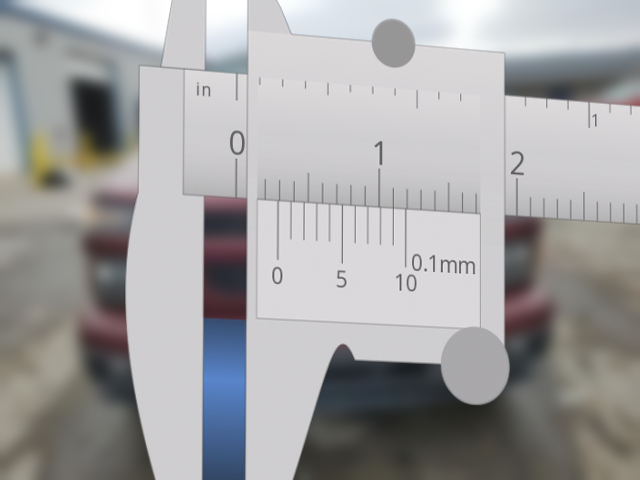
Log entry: 2.9 mm
